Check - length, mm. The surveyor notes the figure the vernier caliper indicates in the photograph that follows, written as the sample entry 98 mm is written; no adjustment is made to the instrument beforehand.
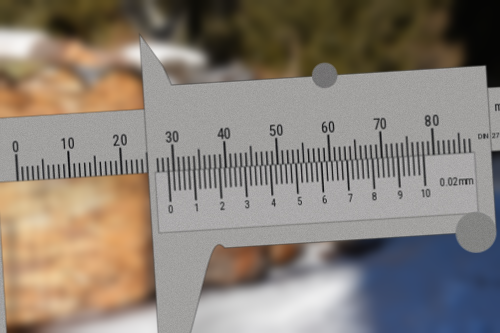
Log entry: 29.0 mm
